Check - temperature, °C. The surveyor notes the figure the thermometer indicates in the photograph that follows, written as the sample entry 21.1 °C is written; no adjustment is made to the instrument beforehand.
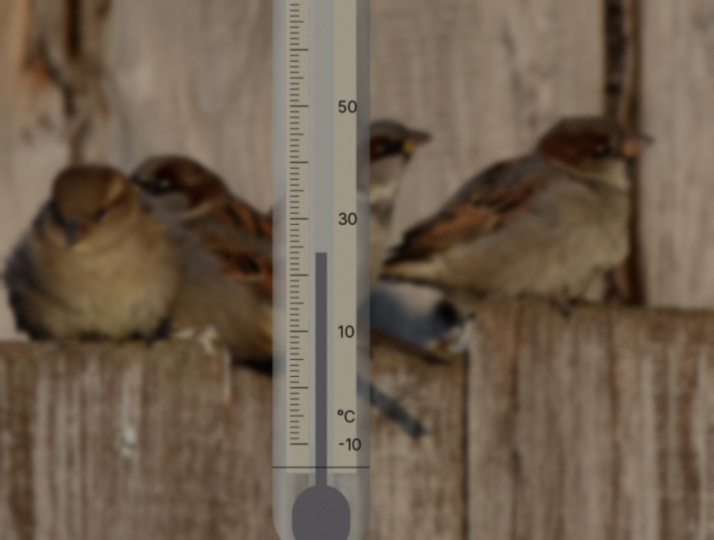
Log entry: 24 °C
